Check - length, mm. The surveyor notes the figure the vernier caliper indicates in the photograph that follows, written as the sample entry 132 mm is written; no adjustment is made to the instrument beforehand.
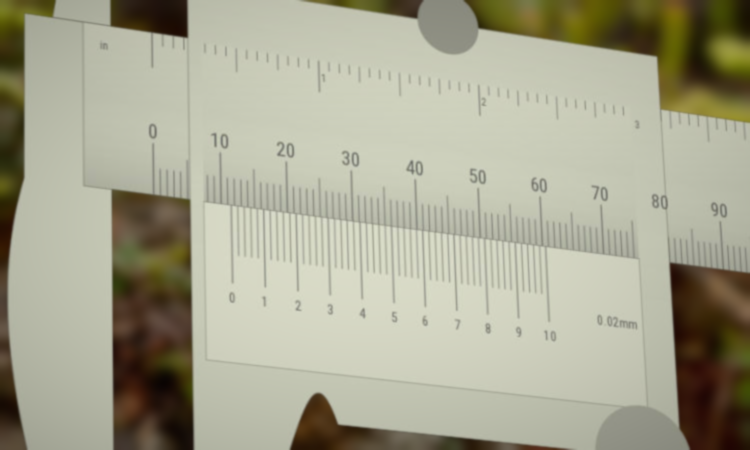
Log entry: 11.5 mm
